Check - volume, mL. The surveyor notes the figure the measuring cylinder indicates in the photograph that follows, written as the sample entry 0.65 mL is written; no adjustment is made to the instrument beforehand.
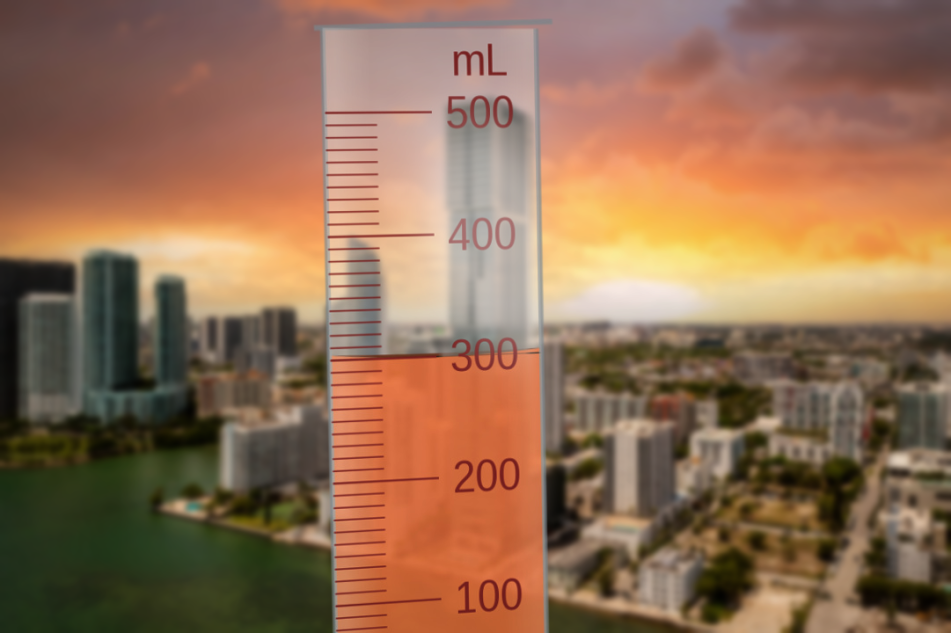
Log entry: 300 mL
